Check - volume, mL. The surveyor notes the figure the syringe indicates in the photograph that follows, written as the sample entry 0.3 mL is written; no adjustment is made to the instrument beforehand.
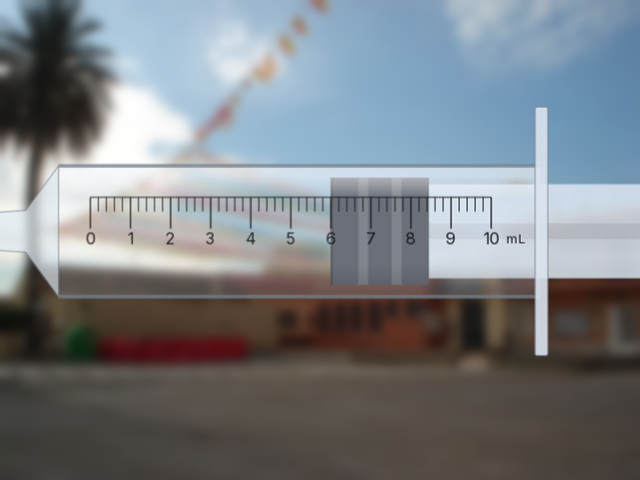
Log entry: 6 mL
